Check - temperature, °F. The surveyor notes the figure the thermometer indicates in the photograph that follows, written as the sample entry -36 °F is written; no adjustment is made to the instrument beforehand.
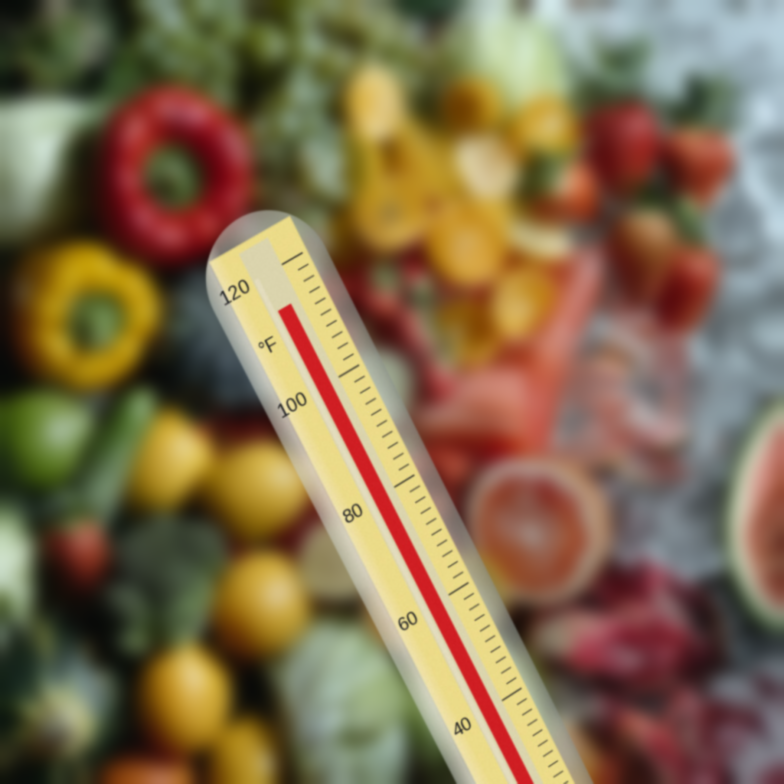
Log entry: 114 °F
